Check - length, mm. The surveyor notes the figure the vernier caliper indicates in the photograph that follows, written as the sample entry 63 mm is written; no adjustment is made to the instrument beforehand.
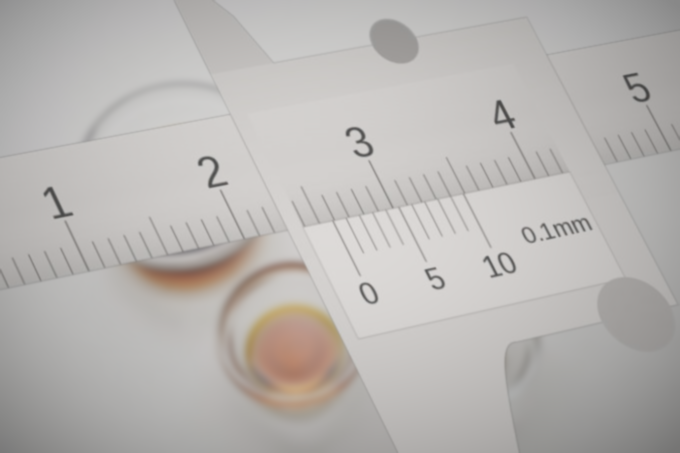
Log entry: 25.9 mm
